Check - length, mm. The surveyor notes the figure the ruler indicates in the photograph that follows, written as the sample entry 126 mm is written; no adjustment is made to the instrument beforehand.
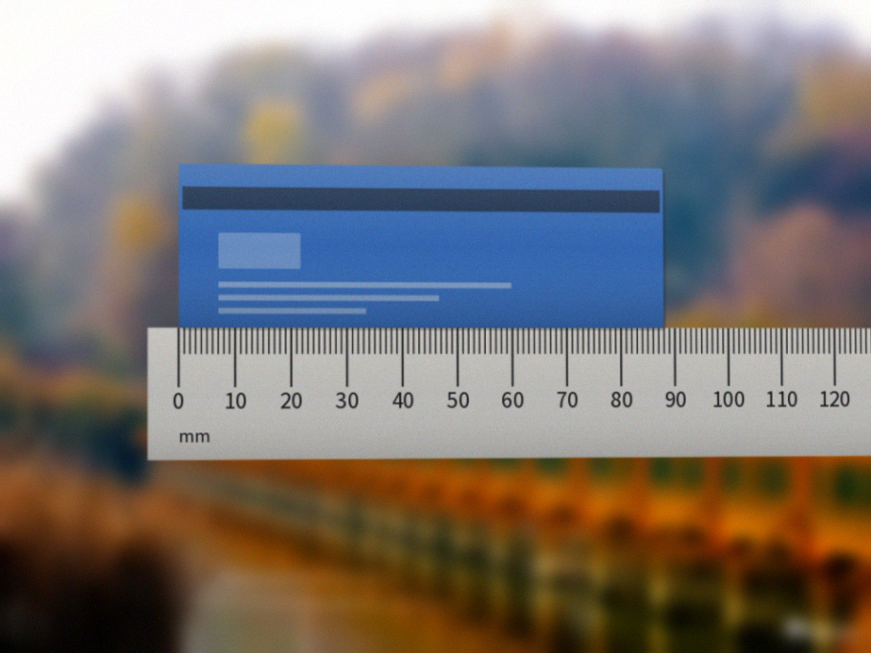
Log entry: 88 mm
